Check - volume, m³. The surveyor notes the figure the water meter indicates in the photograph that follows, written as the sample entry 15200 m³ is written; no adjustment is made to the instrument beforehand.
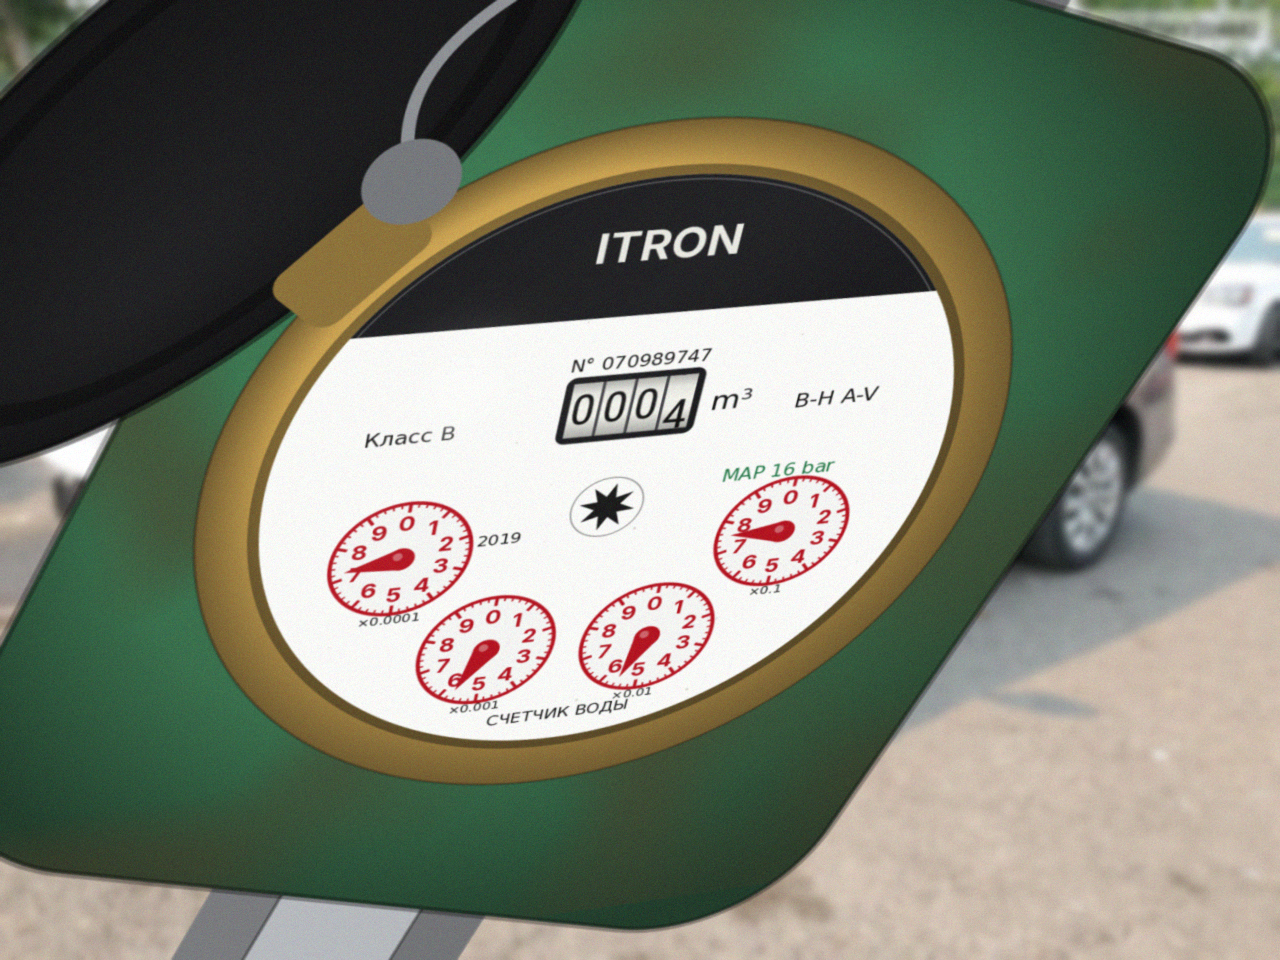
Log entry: 3.7557 m³
